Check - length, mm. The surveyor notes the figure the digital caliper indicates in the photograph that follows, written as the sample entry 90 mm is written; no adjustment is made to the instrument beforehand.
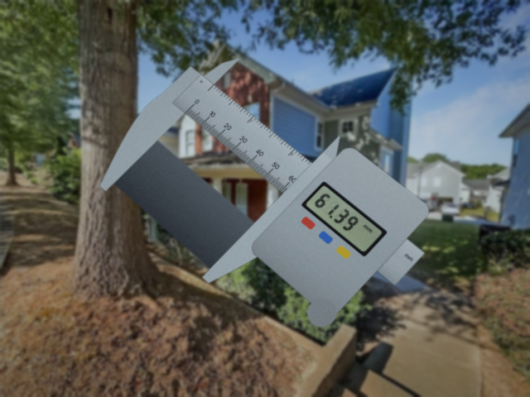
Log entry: 61.39 mm
